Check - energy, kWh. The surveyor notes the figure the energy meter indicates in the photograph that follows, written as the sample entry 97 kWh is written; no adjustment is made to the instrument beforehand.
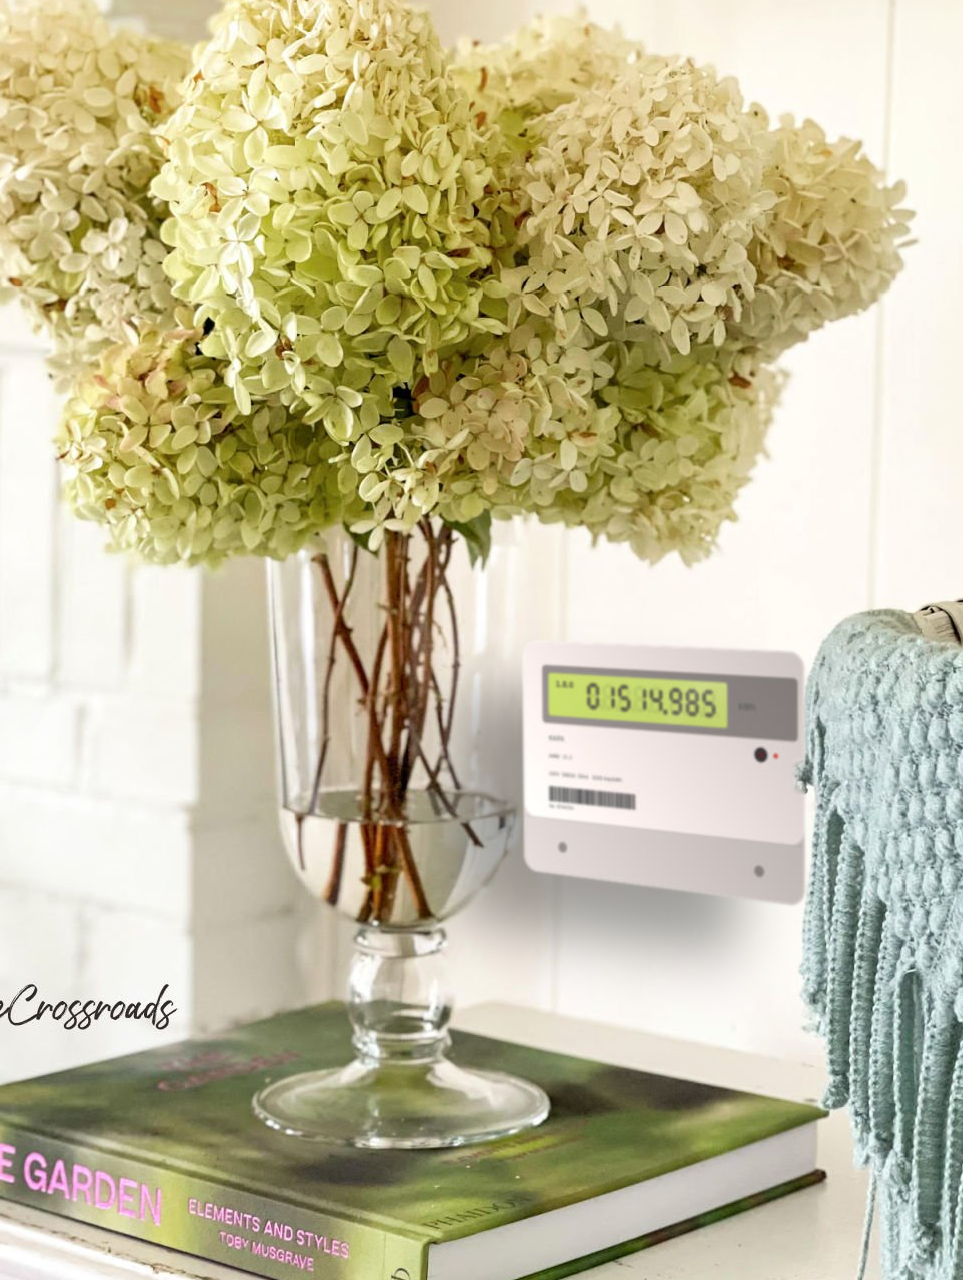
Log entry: 1514.985 kWh
